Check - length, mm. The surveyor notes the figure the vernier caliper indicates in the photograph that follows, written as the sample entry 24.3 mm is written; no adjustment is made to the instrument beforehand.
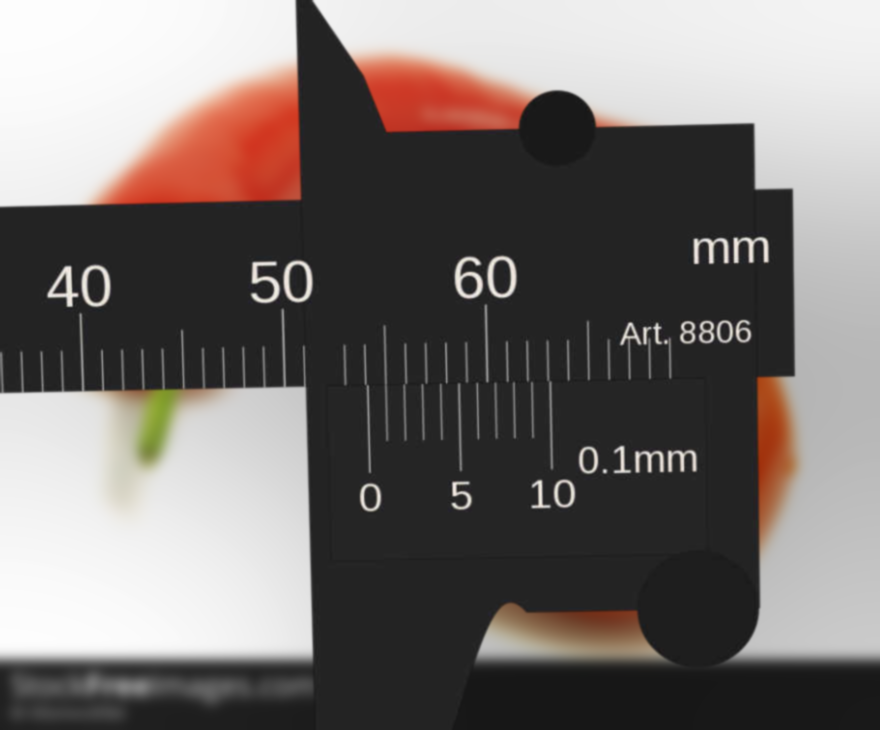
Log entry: 54.1 mm
